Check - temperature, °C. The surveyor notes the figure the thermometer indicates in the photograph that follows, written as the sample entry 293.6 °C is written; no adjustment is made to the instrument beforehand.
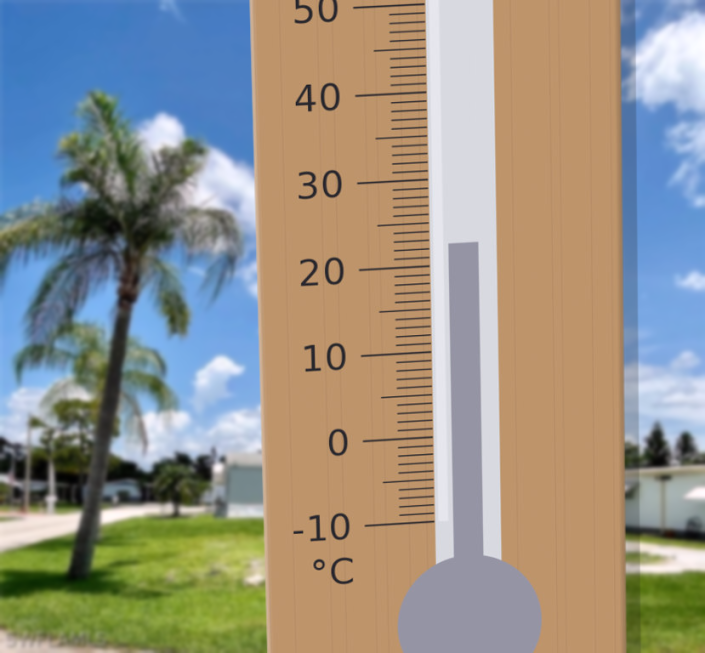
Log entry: 22.5 °C
